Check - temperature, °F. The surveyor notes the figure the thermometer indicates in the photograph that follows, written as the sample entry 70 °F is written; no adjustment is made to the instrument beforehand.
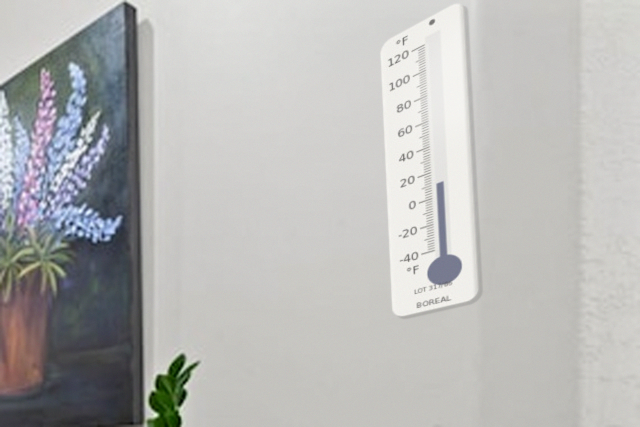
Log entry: 10 °F
